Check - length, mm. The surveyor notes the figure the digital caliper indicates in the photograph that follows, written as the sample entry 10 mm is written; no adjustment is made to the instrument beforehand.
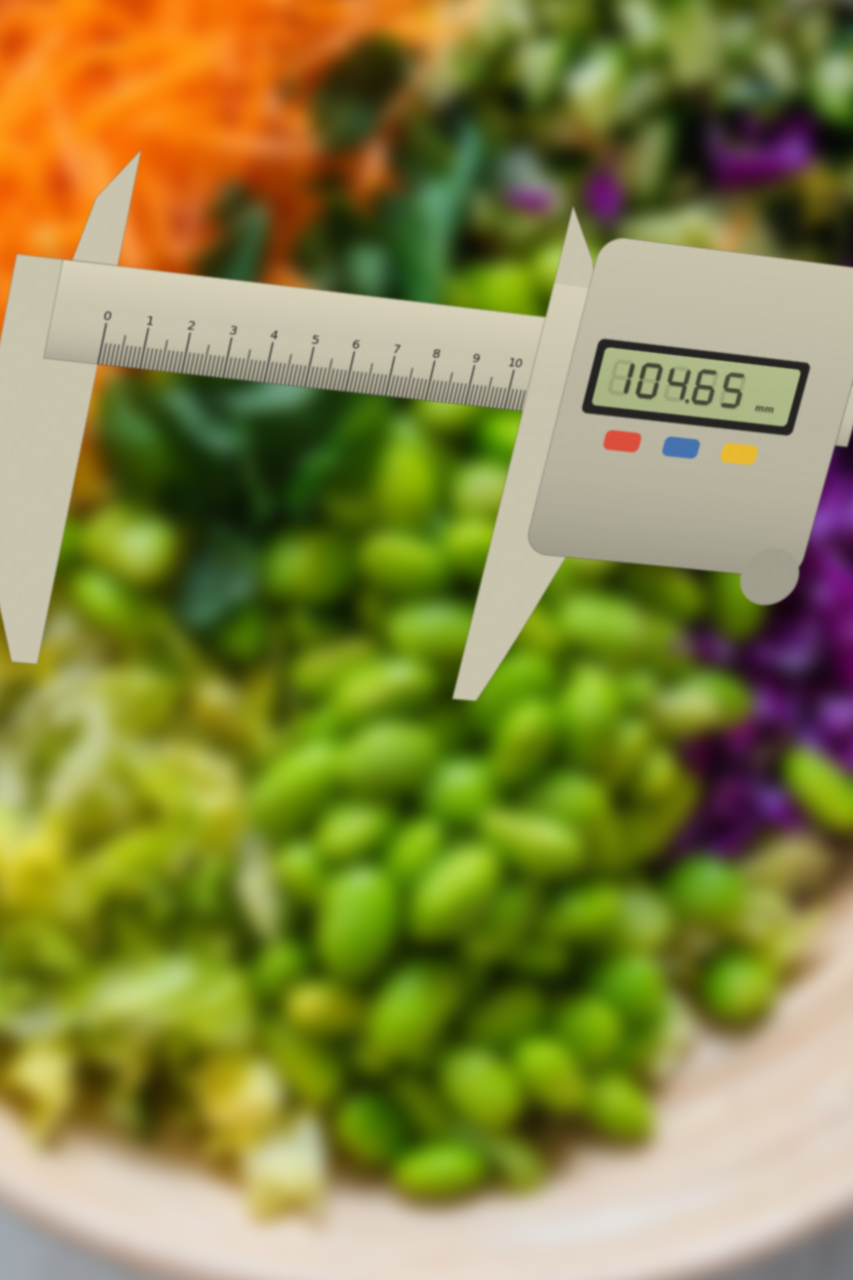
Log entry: 104.65 mm
